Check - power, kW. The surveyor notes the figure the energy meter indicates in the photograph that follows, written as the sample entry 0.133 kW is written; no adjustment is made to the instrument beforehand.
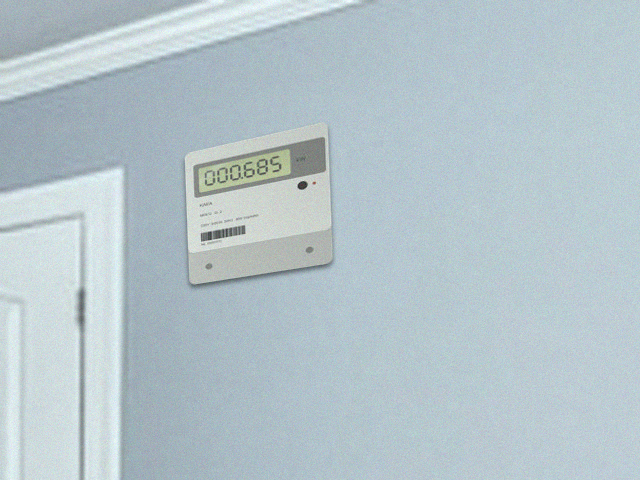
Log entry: 0.685 kW
